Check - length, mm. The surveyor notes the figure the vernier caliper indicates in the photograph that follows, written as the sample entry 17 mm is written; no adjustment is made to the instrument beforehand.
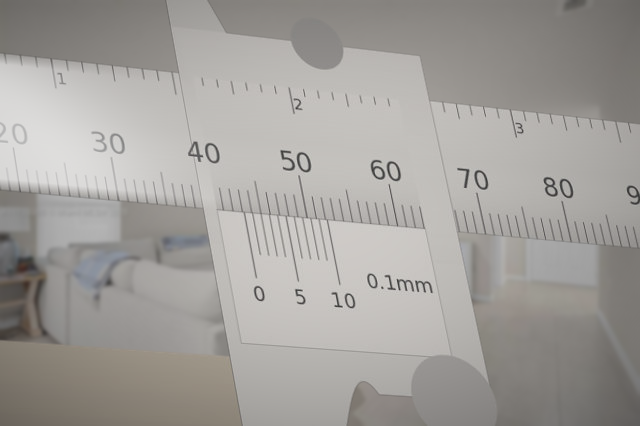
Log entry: 43.2 mm
